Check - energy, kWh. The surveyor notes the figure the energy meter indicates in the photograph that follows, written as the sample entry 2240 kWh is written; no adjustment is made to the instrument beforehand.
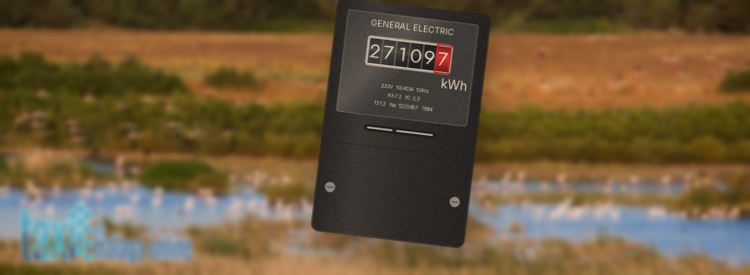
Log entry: 27109.7 kWh
